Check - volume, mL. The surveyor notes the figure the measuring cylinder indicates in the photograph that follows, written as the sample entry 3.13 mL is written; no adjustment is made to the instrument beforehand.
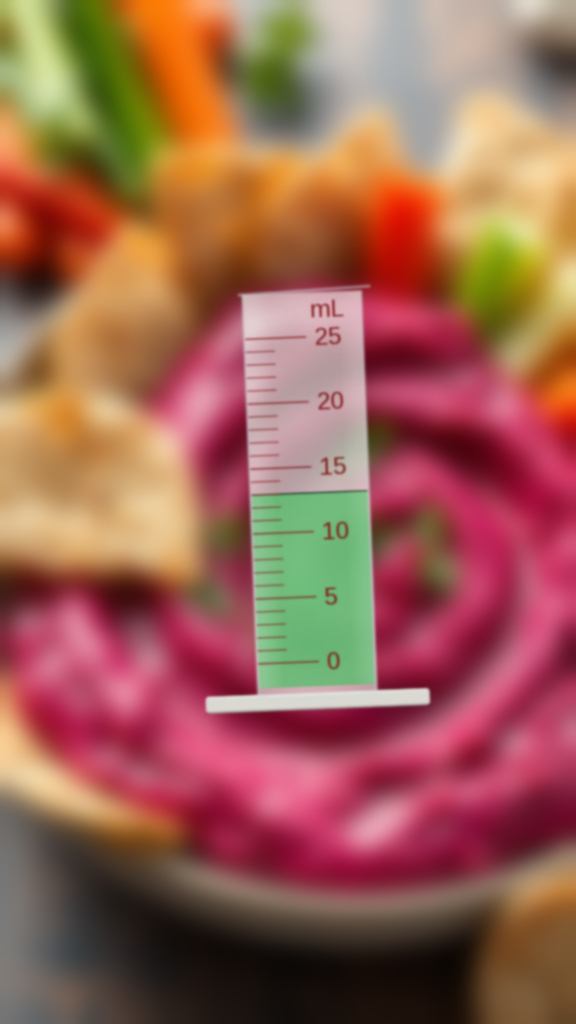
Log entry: 13 mL
